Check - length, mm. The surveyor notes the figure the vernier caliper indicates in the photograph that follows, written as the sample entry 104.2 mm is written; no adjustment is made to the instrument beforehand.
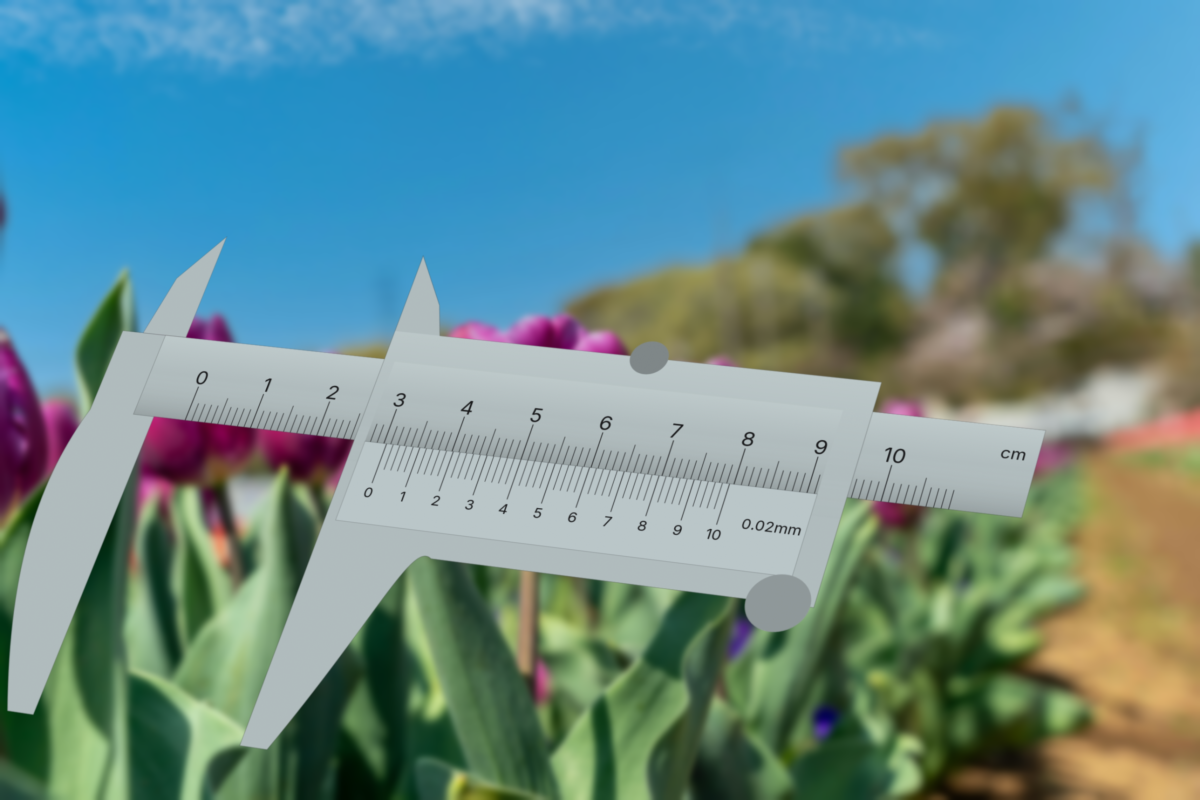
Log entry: 30.4 mm
